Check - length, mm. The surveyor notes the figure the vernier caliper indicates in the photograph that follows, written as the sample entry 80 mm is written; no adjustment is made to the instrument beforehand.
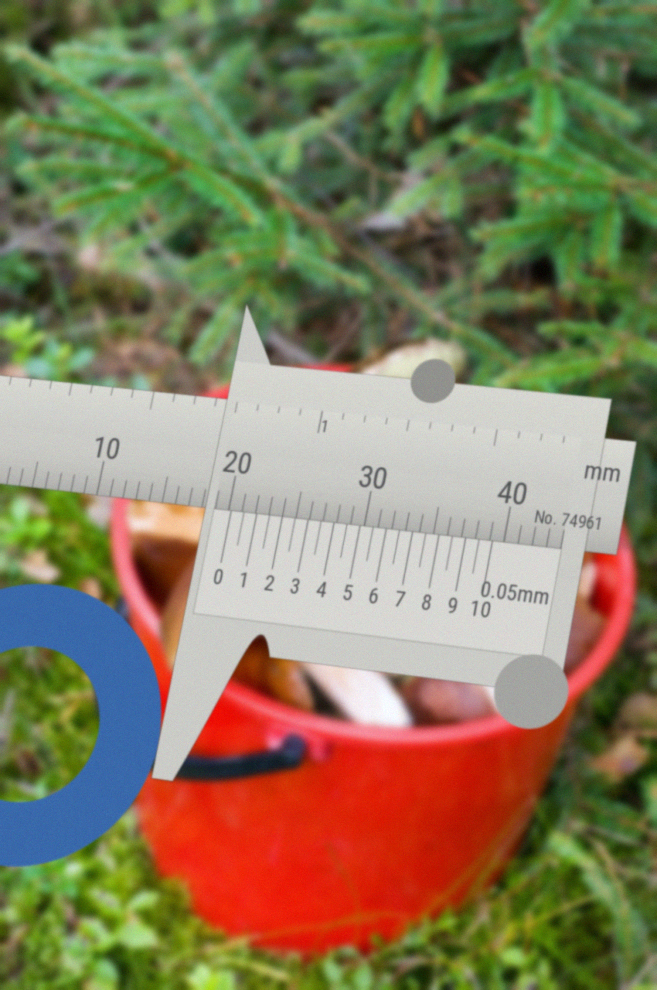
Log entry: 20.2 mm
